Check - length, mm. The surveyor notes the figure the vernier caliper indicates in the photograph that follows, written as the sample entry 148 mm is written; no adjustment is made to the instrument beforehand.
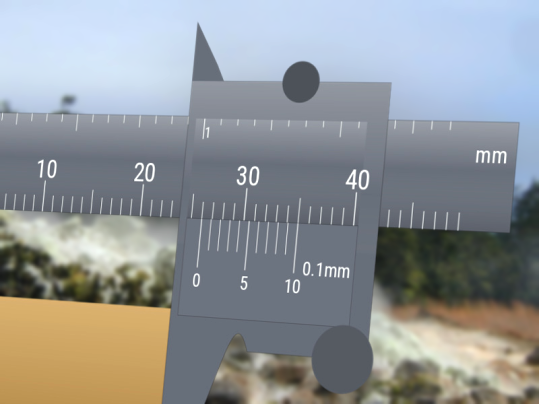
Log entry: 26.0 mm
